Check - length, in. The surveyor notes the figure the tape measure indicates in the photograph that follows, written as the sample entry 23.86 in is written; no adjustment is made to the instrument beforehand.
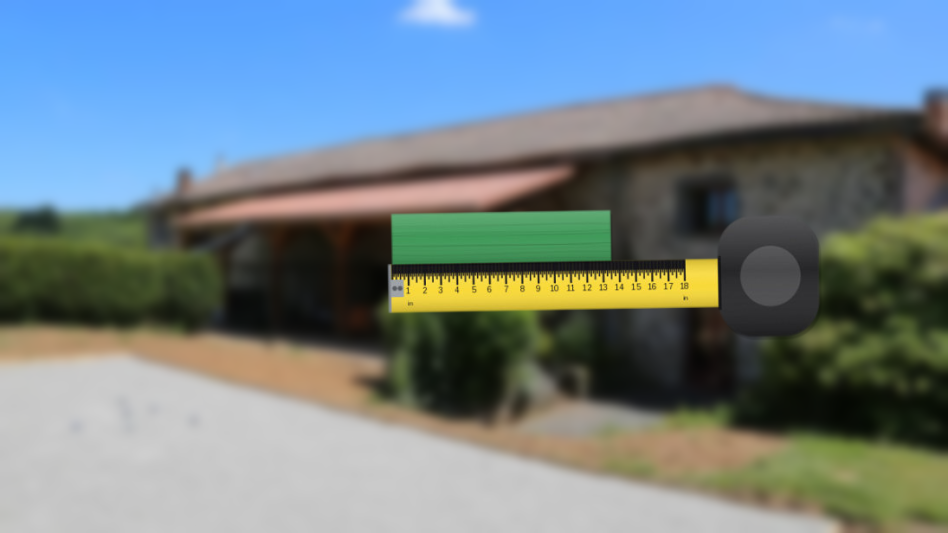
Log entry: 13.5 in
